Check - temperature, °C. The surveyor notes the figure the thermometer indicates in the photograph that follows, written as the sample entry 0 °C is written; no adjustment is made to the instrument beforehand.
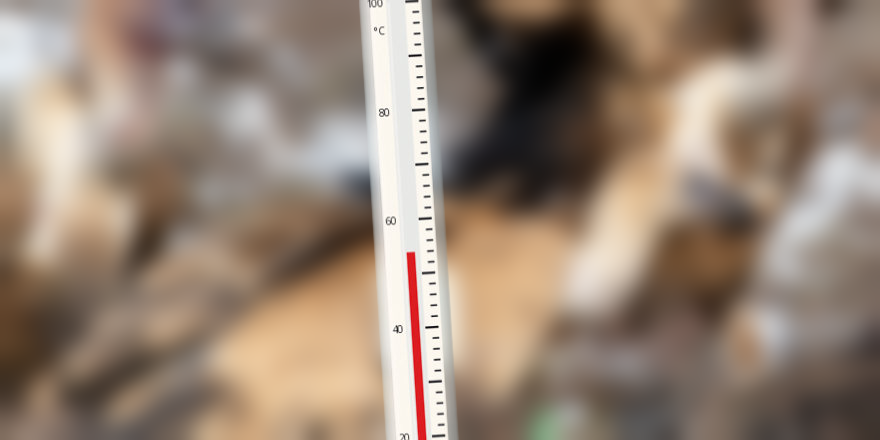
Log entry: 54 °C
